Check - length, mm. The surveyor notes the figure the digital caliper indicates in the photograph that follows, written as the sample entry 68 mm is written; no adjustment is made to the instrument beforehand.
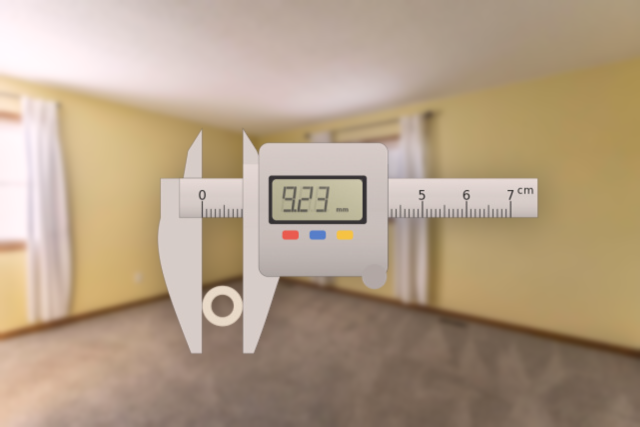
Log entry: 9.23 mm
